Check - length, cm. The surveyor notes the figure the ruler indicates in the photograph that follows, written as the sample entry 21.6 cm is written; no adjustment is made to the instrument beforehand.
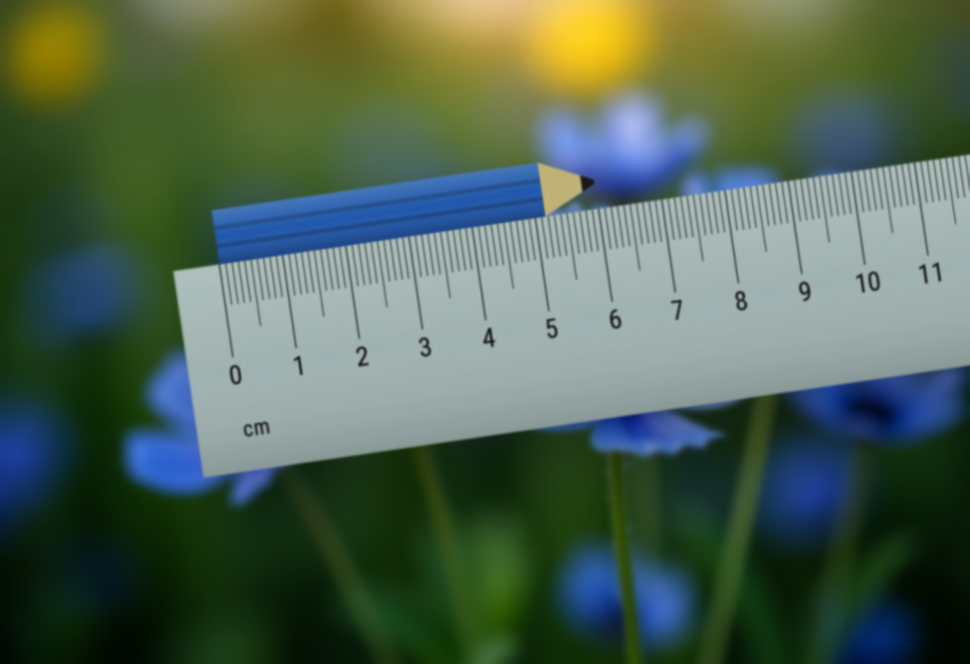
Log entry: 6 cm
